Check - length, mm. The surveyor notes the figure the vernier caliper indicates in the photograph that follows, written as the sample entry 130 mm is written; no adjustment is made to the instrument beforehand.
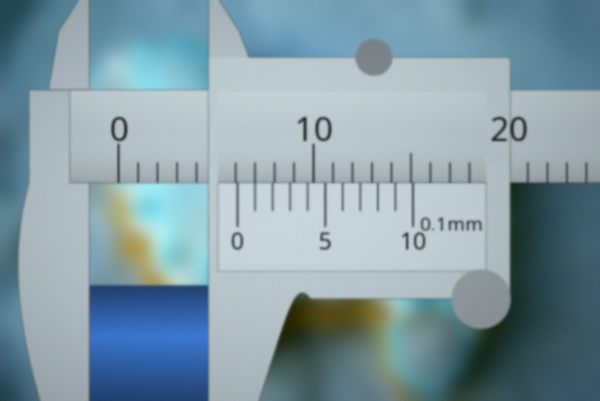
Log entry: 6.1 mm
